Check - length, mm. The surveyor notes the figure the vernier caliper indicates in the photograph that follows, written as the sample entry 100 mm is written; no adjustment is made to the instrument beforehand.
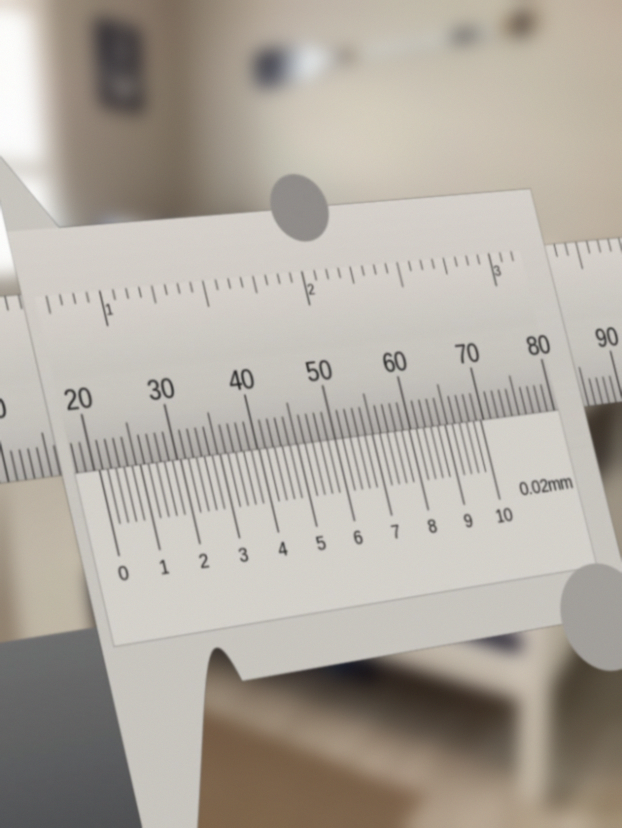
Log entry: 20.6 mm
